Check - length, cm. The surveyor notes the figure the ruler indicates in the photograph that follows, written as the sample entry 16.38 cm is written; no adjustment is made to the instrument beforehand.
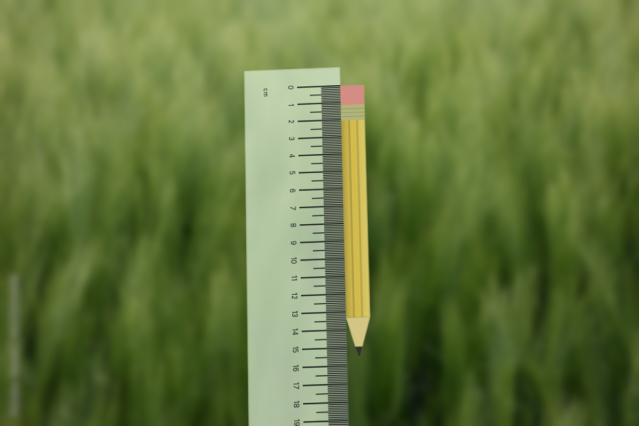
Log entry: 15.5 cm
